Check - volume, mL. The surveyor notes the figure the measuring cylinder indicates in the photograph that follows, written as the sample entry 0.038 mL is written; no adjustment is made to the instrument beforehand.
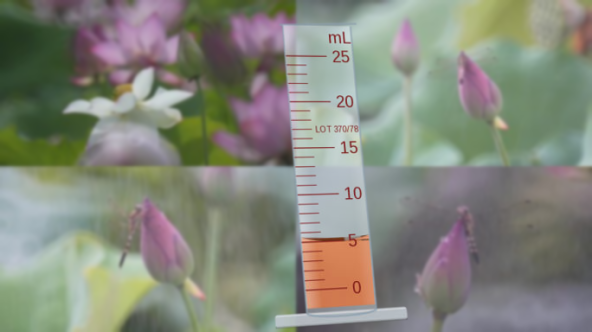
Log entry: 5 mL
